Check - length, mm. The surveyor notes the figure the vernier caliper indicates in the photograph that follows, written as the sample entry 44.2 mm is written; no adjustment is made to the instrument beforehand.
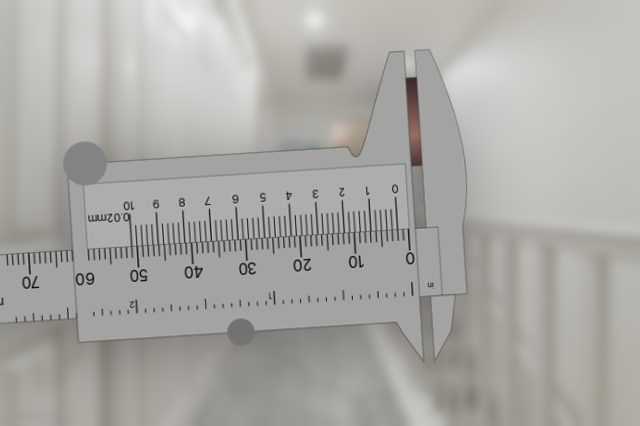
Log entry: 2.0 mm
